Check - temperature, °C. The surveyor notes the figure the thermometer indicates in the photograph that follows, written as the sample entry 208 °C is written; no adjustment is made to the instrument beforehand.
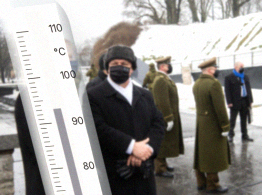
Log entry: 93 °C
